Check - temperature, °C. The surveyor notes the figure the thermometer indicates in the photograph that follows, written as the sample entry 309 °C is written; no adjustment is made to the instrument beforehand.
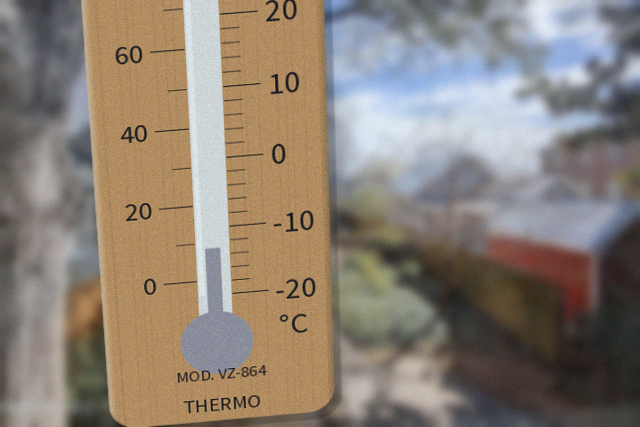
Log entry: -13 °C
